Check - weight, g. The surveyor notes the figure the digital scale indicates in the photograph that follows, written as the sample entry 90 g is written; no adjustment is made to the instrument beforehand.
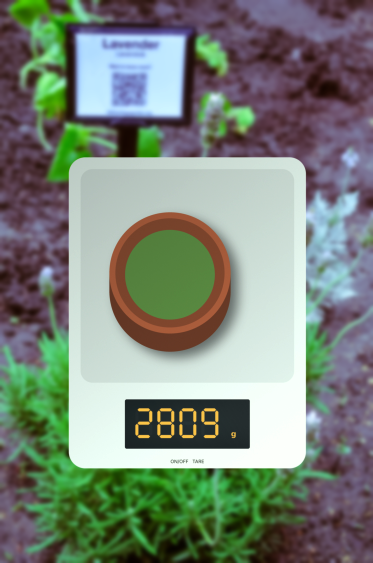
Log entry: 2809 g
